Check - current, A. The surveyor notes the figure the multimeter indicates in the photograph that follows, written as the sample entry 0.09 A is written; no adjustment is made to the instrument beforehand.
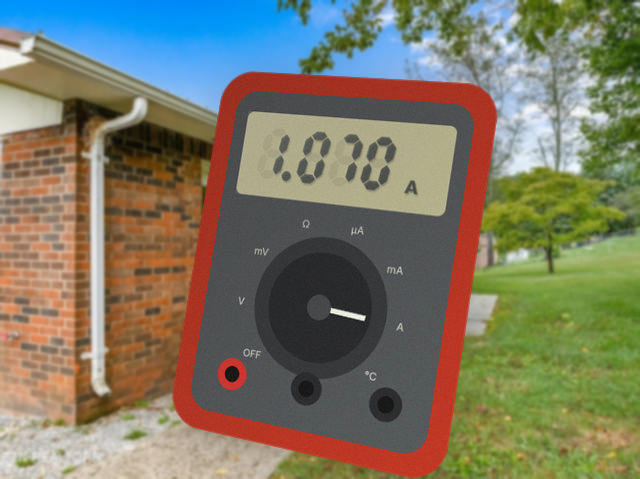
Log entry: 1.070 A
